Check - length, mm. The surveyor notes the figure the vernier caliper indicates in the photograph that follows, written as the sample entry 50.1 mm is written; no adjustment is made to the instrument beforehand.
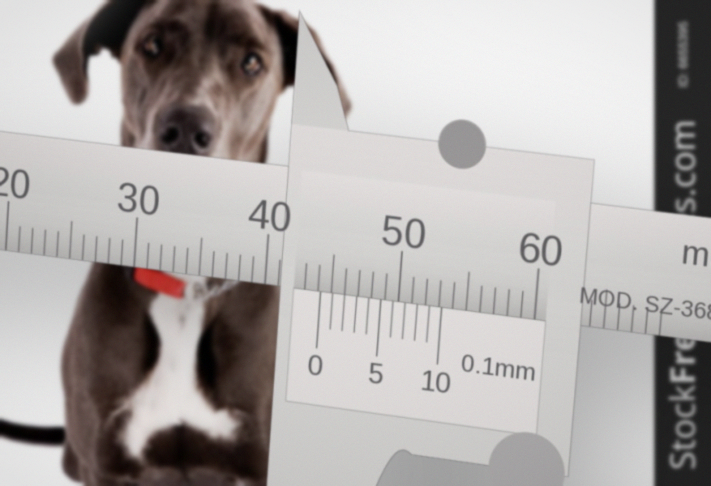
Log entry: 44.2 mm
